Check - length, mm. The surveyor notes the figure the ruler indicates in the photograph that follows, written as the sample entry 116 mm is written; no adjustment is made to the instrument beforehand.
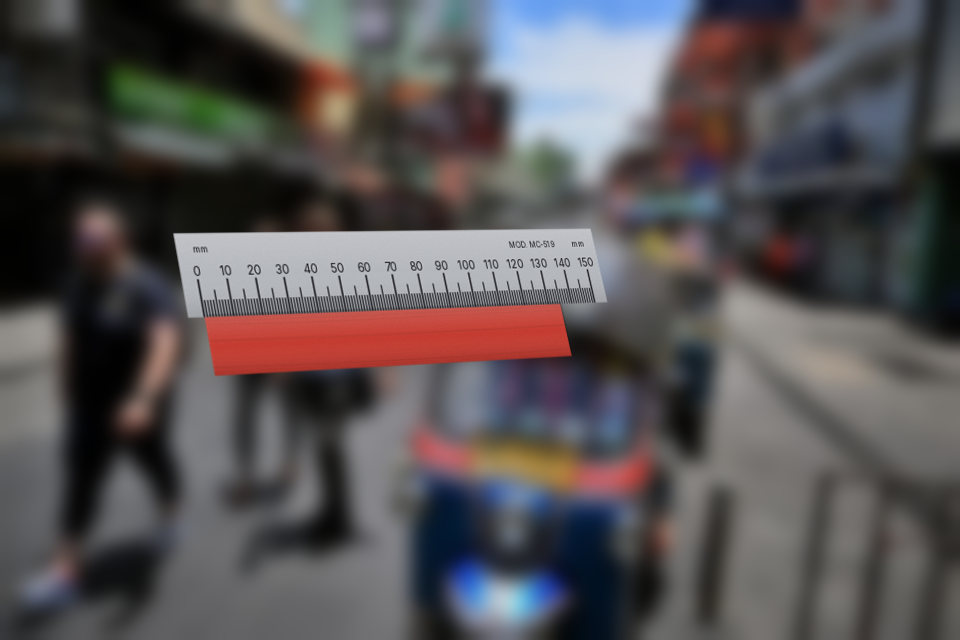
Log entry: 135 mm
